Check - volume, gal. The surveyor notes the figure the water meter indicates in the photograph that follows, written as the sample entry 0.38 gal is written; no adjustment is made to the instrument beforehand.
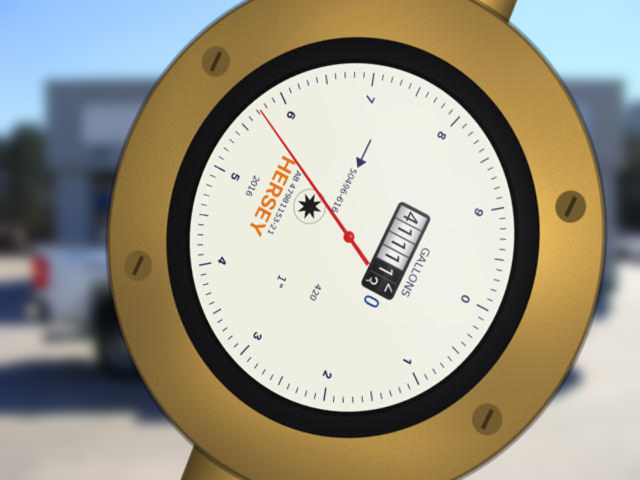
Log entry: 4111125.7 gal
